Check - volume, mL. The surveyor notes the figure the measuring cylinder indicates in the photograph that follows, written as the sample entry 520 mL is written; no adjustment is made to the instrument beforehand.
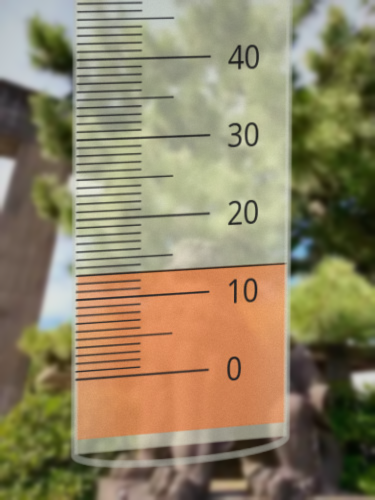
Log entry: 13 mL
